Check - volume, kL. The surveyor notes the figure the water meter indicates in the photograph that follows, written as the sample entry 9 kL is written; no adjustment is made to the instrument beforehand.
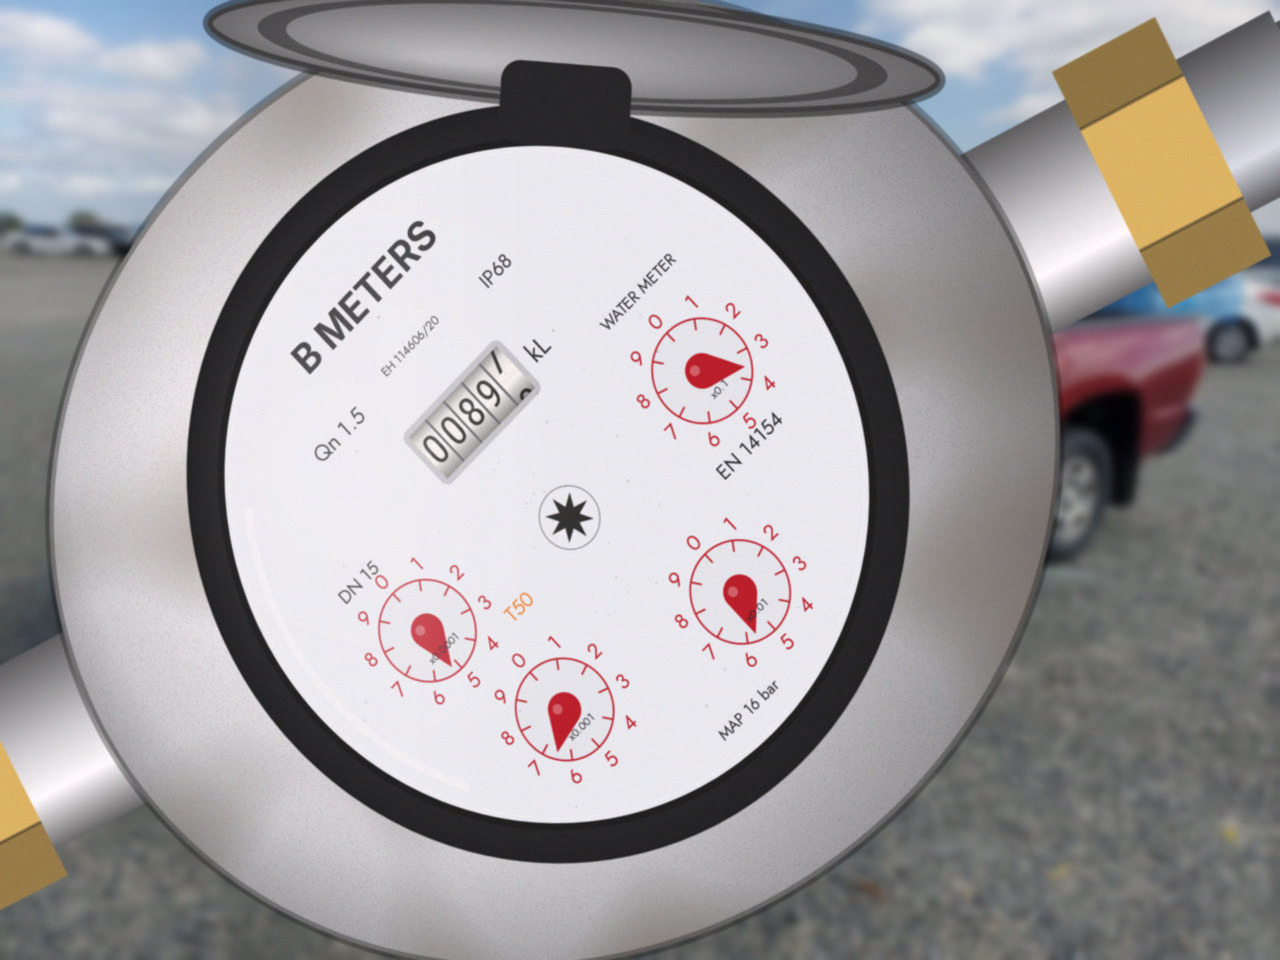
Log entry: 897.3565 kL
